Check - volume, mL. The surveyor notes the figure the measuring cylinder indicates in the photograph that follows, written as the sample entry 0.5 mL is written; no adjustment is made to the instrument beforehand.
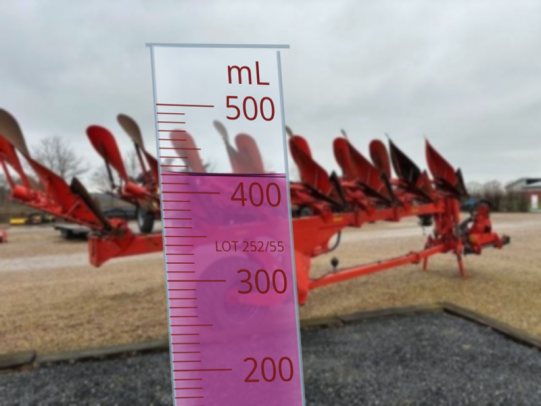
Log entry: 420 mL
